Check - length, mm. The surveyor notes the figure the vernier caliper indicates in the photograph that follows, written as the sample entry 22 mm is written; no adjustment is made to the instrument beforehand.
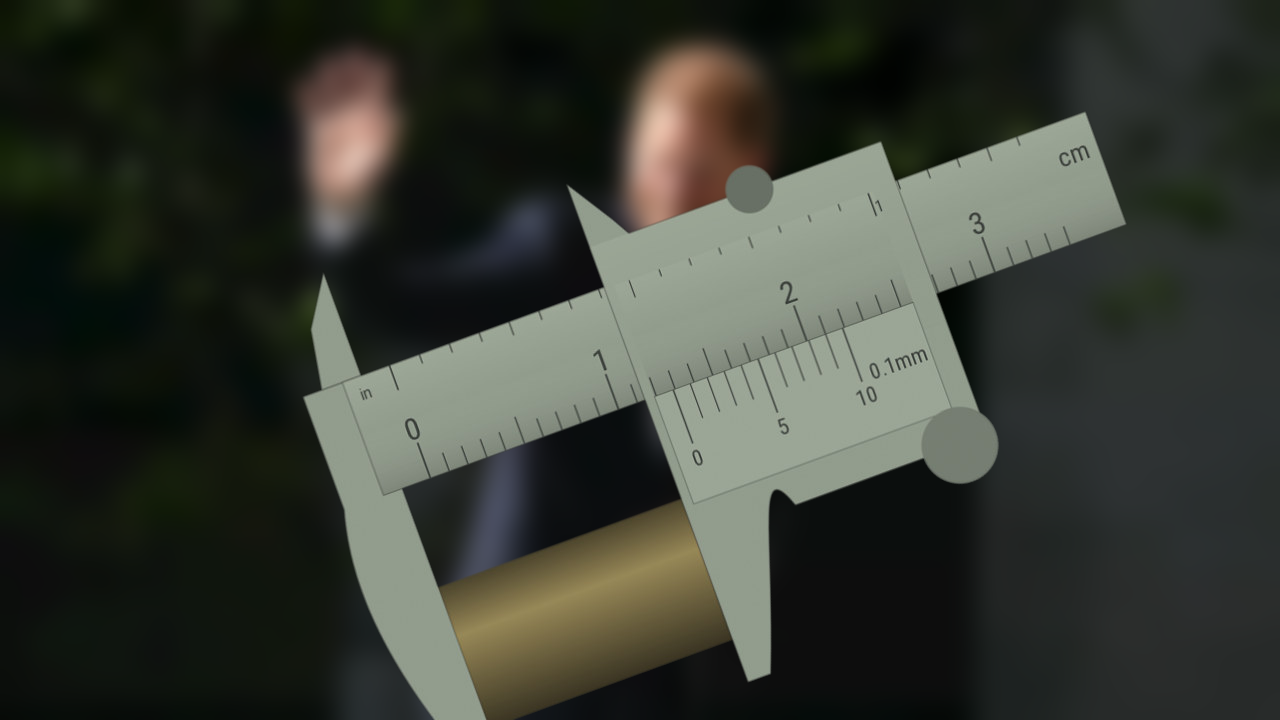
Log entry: 12.9 mm
